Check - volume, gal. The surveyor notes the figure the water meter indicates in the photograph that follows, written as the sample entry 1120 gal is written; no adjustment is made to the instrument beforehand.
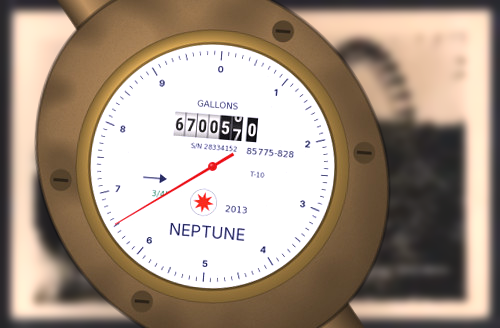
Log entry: 6700566.5 gal
